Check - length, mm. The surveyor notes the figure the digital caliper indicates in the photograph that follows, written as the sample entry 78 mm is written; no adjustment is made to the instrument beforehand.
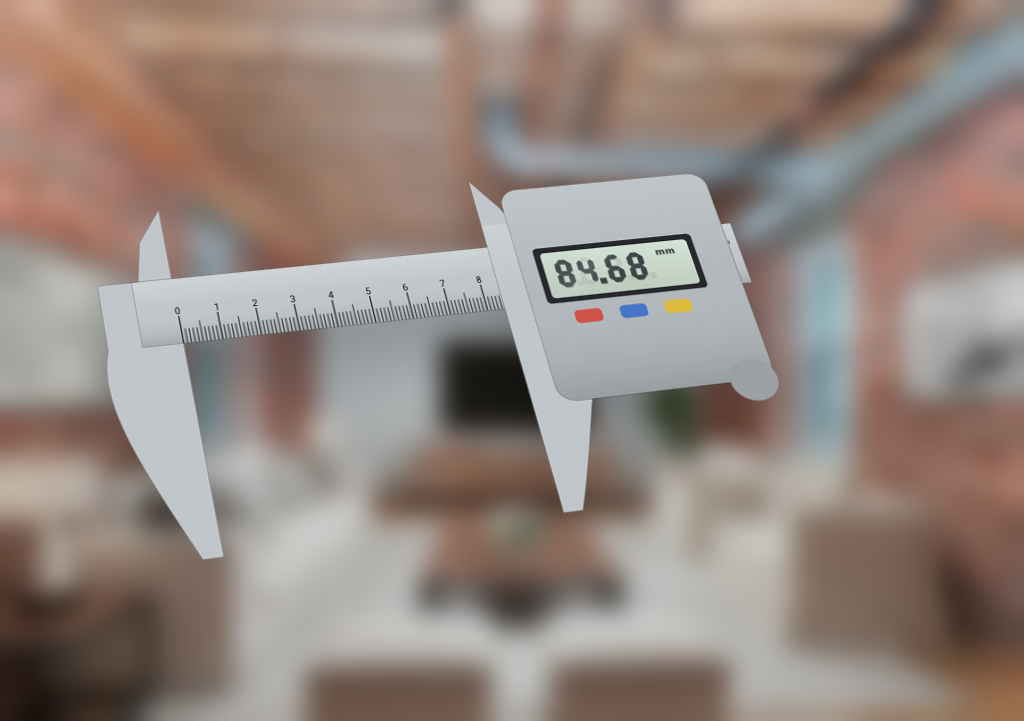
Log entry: 84.68 mm
